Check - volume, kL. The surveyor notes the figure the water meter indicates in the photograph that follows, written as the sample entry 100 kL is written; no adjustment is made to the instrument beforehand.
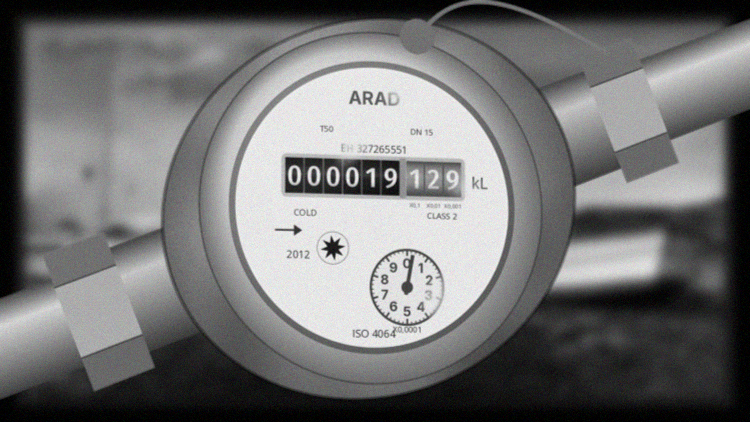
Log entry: 19.1290 kL
